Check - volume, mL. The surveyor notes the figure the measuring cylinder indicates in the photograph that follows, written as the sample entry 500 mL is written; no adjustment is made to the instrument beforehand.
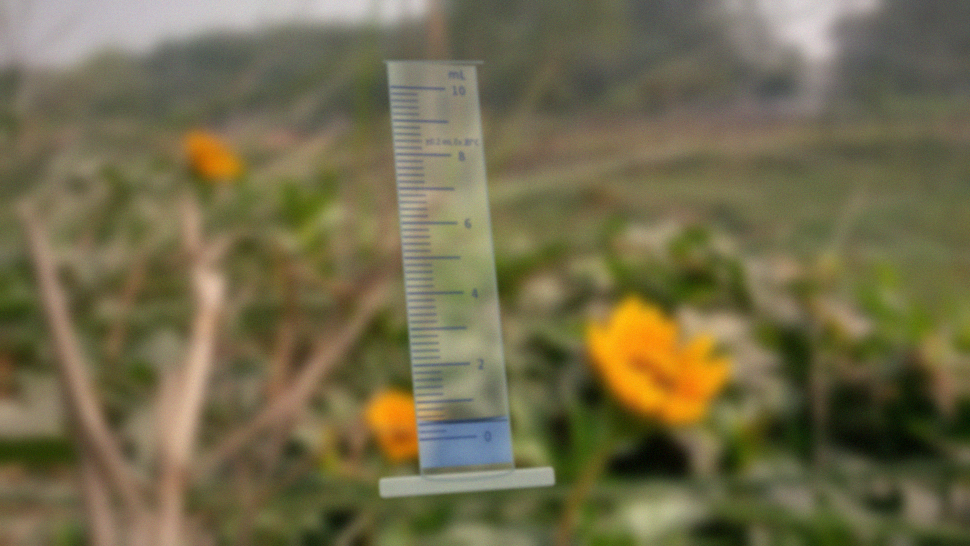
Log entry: 0.4 mL
